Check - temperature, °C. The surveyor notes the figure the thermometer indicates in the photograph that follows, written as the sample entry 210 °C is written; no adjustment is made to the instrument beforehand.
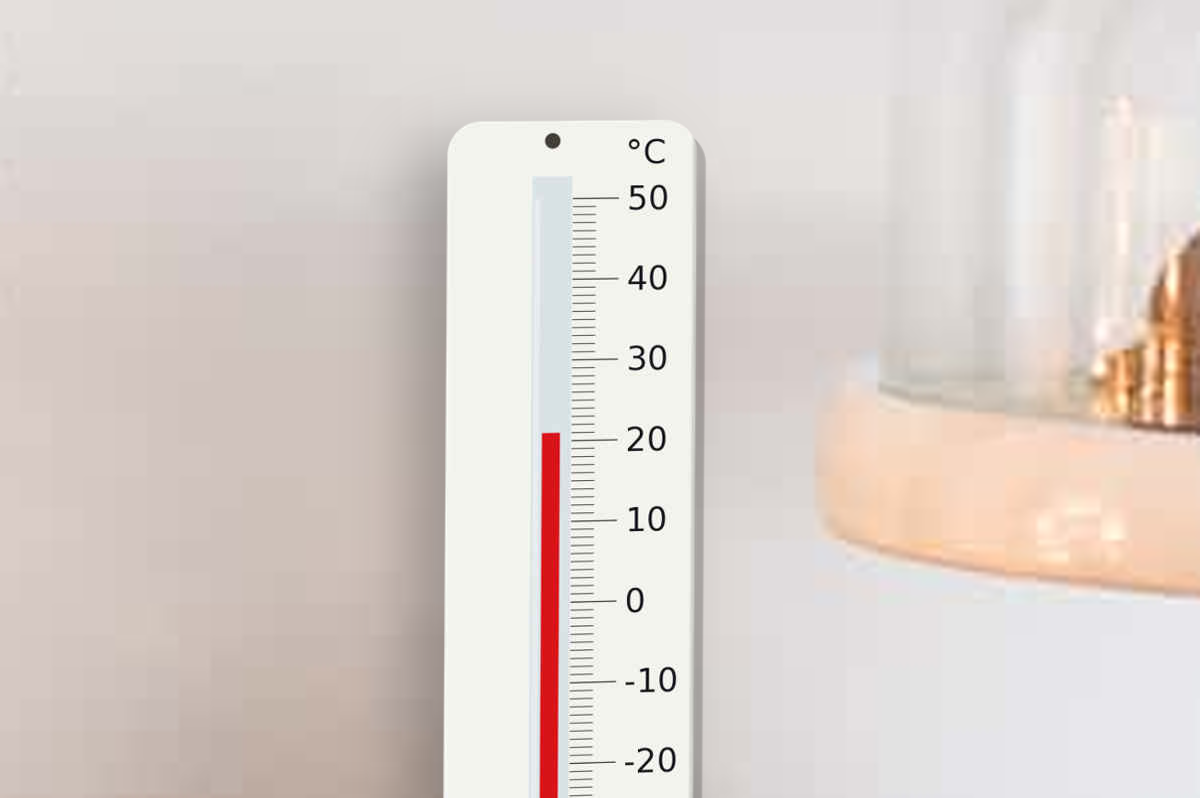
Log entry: 21 °C
